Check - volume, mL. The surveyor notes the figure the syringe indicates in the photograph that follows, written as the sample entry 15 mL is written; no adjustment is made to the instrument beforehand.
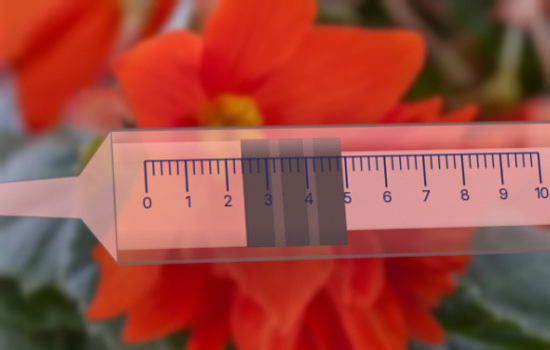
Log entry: 2.4 mL
